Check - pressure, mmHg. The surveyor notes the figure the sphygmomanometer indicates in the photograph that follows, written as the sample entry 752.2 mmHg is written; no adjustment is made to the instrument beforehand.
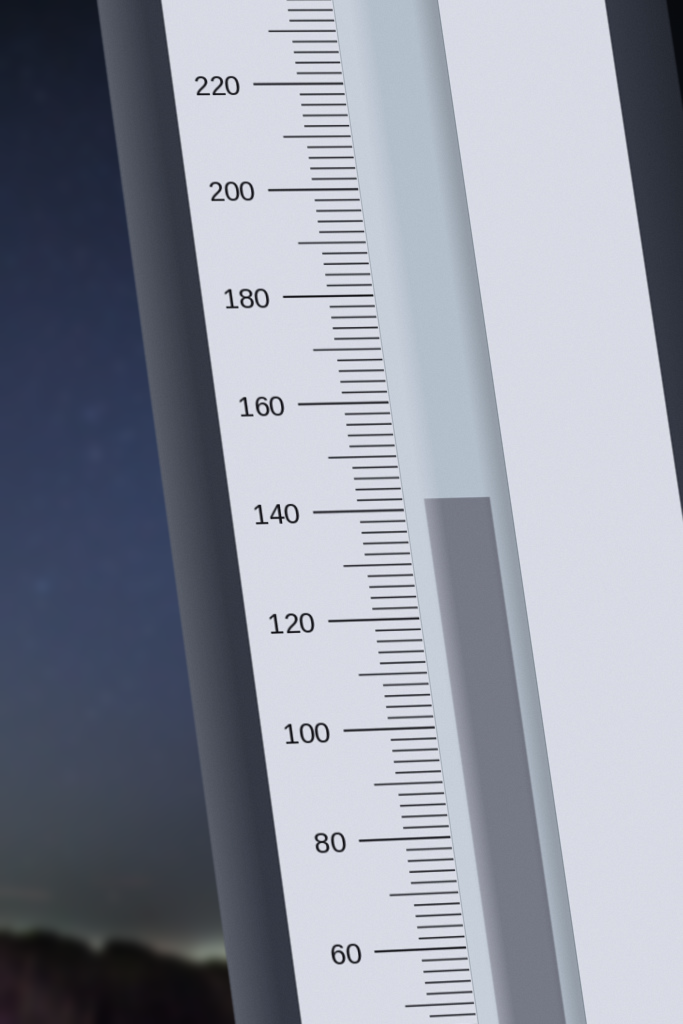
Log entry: 142 mmHg
